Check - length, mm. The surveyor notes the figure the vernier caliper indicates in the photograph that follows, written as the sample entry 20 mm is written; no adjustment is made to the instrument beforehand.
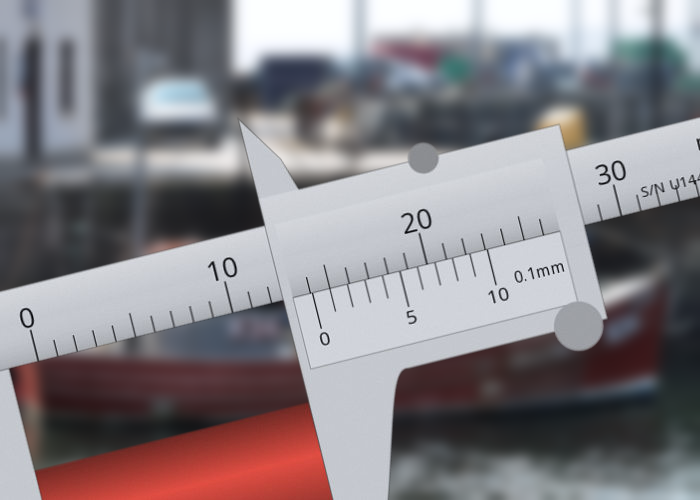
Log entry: 14.1 mm
